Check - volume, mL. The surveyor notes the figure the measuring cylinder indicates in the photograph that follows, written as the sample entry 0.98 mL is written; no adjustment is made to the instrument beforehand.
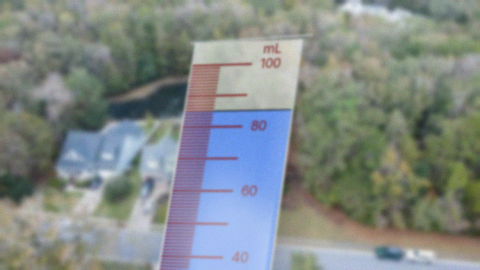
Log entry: 85 mL
